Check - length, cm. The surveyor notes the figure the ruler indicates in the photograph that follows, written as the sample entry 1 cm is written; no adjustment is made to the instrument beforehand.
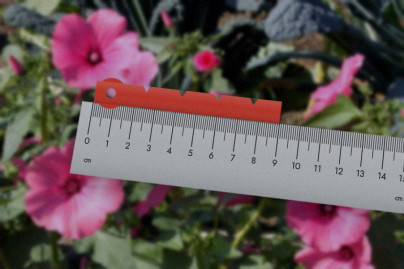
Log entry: 9 cm
